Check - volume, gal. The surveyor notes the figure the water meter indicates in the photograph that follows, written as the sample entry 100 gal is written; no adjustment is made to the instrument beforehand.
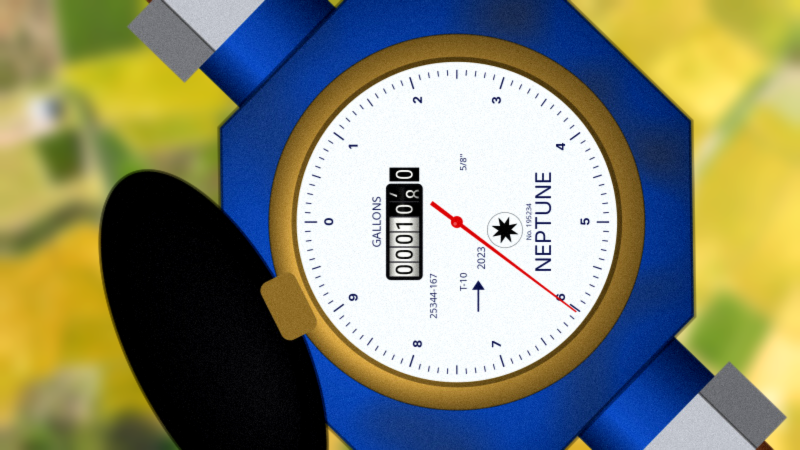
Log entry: 1076.0 gal
